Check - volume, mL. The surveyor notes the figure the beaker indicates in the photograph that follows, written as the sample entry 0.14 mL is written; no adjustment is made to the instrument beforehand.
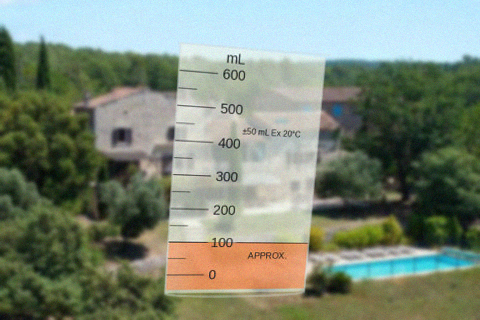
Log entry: 100 mL
